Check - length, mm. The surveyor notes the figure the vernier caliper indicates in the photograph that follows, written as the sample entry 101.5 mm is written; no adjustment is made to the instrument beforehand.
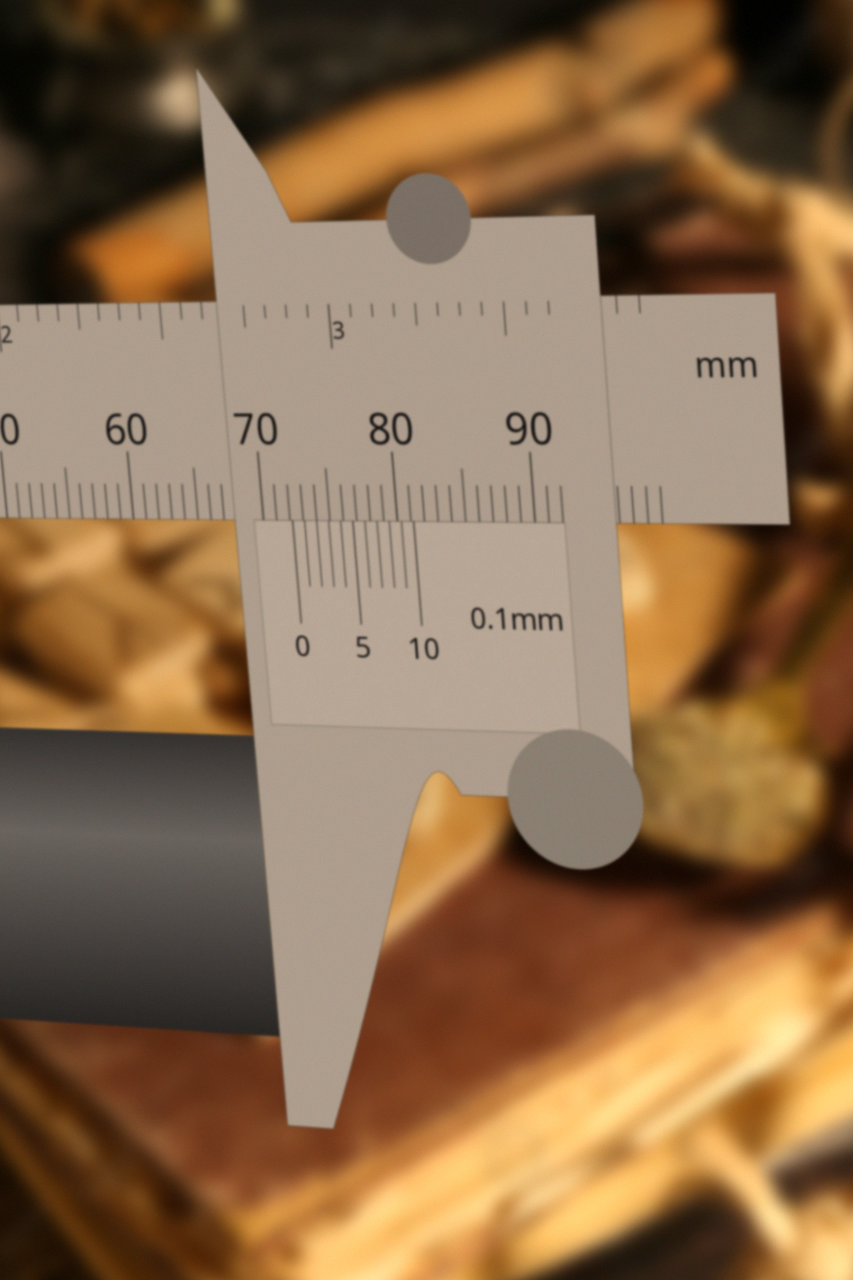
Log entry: 72.2 mm
